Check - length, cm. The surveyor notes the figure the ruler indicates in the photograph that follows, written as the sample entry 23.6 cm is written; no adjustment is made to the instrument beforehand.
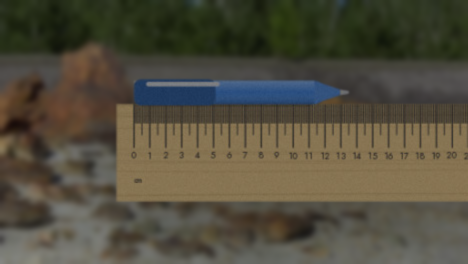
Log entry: 13.5 cm
